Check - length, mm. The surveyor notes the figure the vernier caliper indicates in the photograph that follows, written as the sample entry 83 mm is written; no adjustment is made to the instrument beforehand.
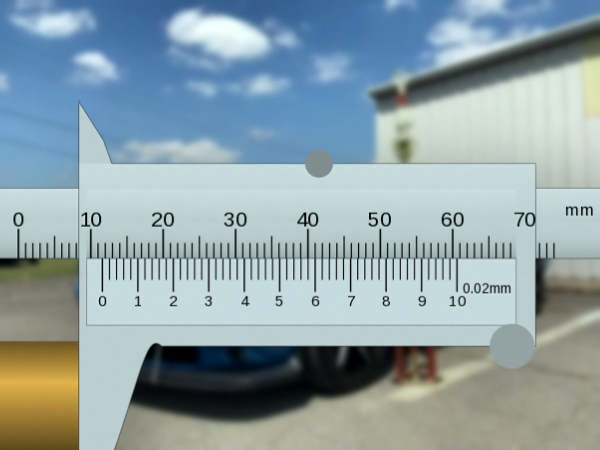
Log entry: 11.6 mm
